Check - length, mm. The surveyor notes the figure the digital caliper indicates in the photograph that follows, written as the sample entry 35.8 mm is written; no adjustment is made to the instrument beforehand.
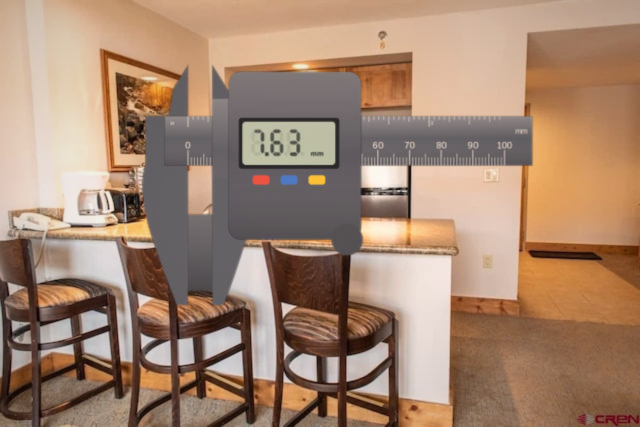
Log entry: 7.63 mm
